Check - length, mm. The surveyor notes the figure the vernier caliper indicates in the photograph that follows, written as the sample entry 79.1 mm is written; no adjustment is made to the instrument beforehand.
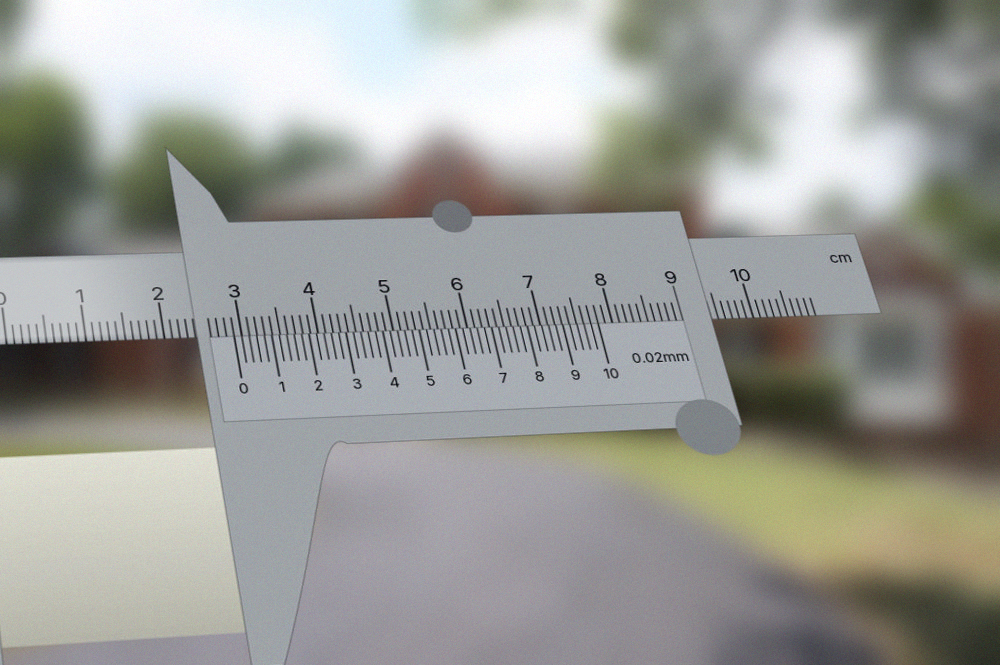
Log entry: 29.0 mm
